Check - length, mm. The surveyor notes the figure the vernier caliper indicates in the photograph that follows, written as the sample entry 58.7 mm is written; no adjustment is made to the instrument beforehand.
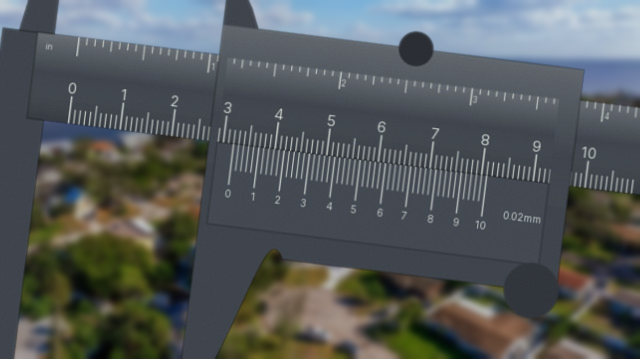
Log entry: 32.0 mm
